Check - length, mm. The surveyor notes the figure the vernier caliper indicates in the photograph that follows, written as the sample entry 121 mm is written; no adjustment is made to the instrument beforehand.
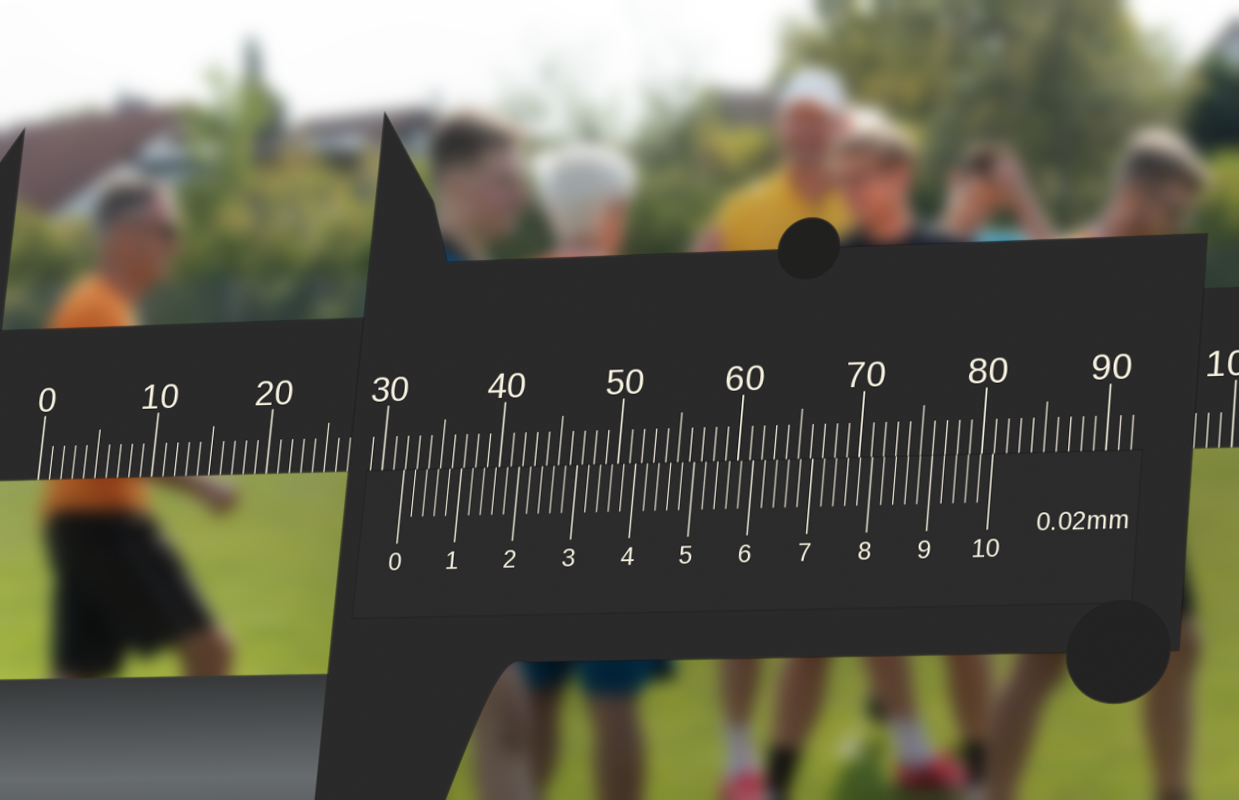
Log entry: 31.9 mm
